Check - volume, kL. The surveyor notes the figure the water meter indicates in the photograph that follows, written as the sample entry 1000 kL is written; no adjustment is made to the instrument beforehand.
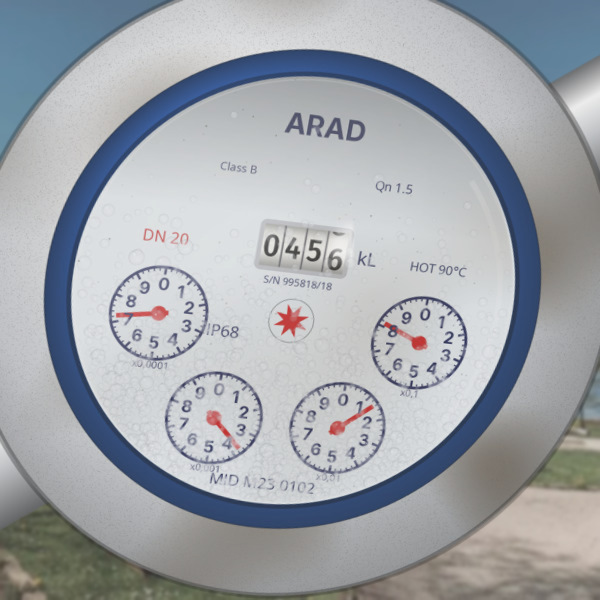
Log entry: 455.8137 kL
